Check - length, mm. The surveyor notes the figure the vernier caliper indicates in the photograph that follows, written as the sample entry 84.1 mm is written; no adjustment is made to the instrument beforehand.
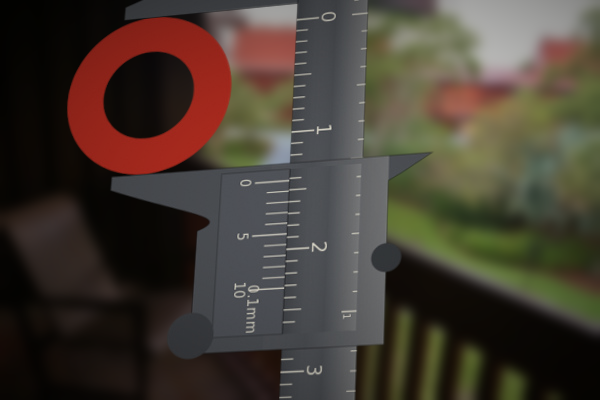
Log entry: 14.2 mm
